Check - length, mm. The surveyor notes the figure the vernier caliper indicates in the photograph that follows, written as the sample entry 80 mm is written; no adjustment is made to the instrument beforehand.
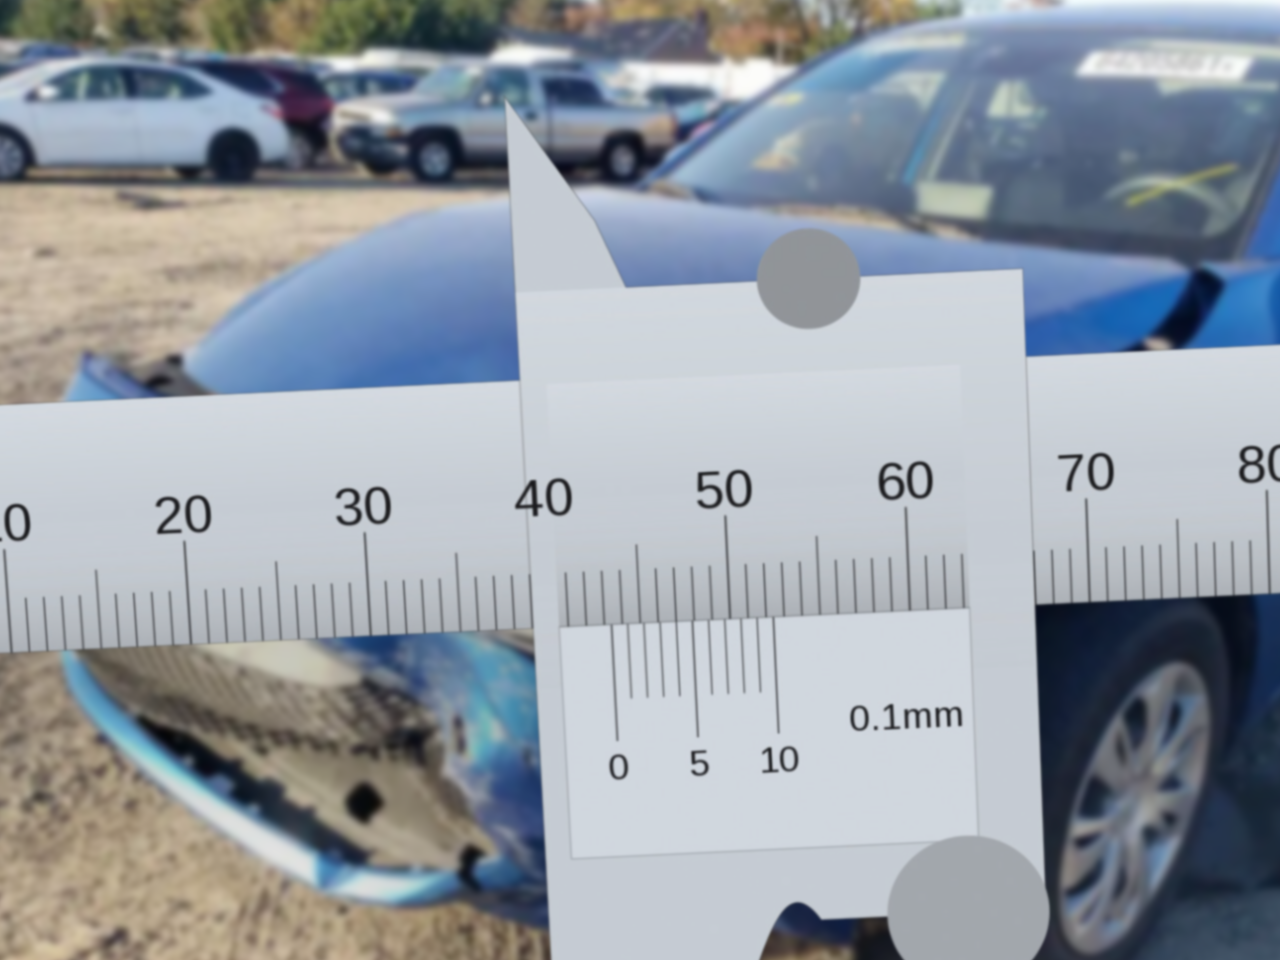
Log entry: 43.4 mm
